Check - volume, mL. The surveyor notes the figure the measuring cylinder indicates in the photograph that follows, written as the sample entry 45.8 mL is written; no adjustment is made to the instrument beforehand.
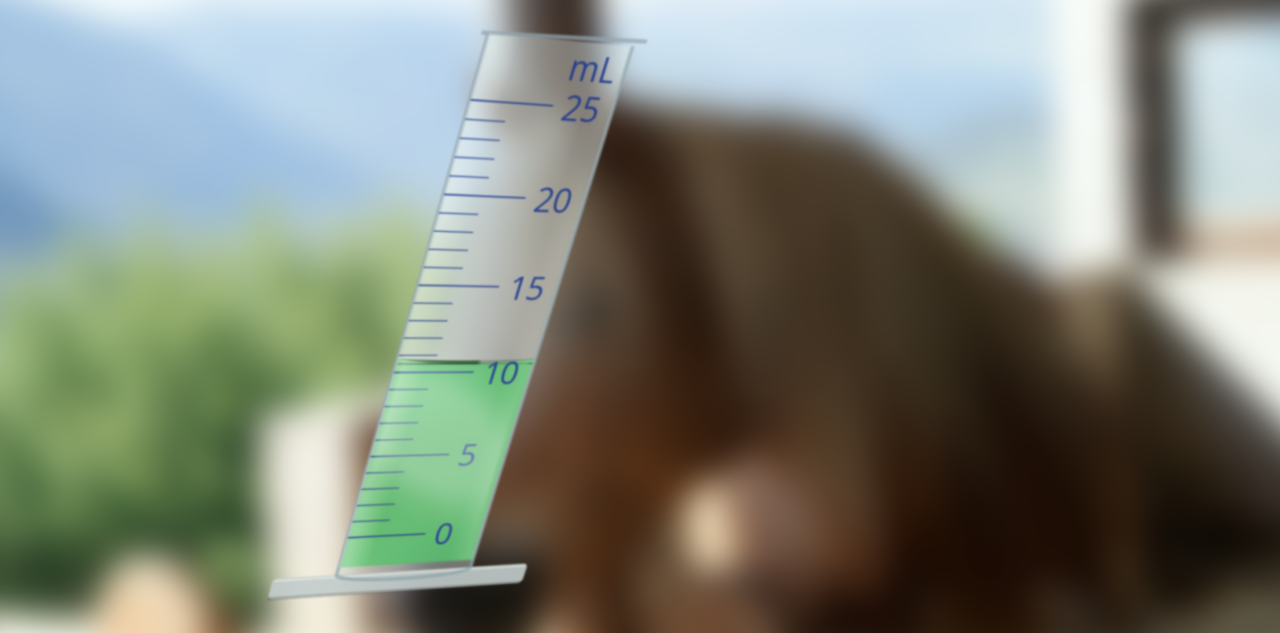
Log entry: 10.5 mL
